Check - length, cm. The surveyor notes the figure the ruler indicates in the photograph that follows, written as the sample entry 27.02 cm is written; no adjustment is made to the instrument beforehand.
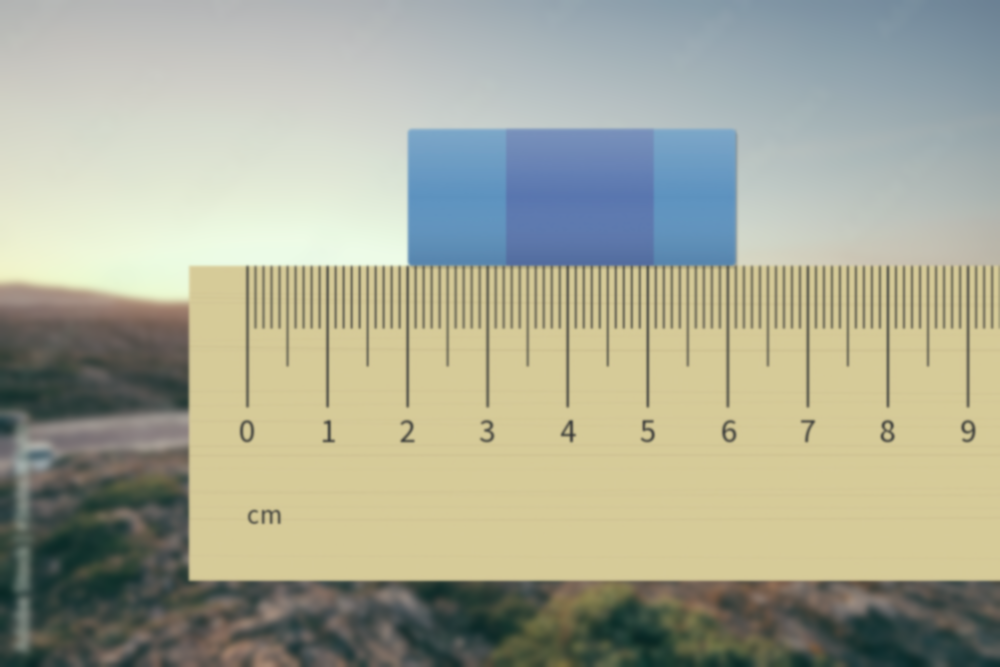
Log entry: 4.1 cm
